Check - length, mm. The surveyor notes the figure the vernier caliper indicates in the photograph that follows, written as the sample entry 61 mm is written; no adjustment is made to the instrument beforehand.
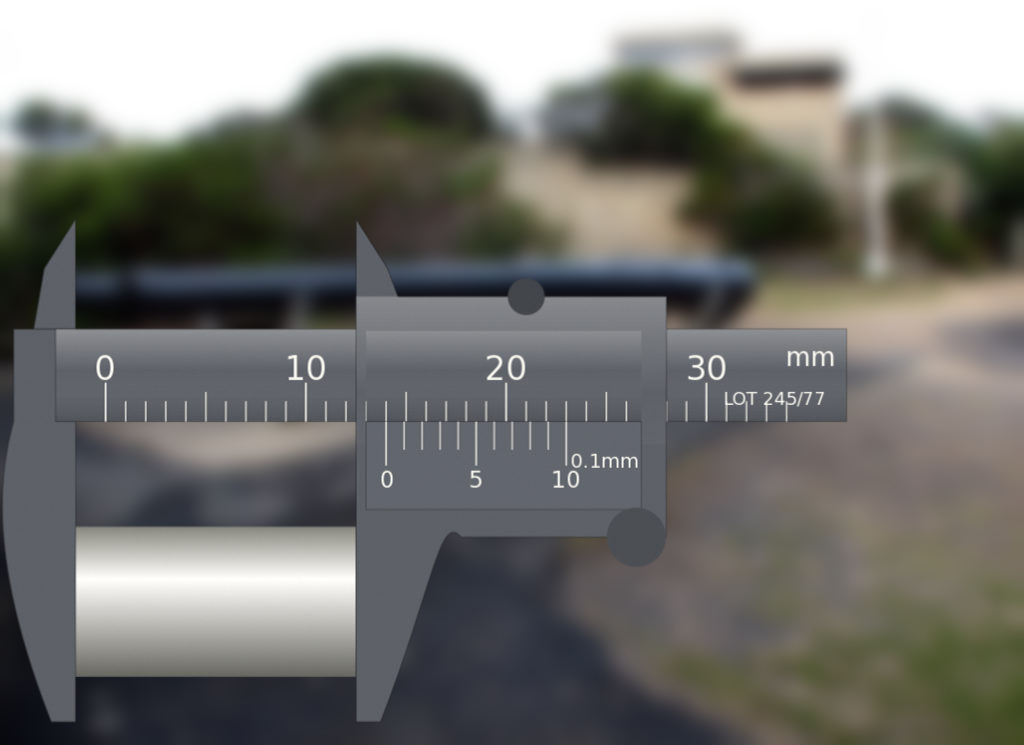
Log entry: 14.0 mm
